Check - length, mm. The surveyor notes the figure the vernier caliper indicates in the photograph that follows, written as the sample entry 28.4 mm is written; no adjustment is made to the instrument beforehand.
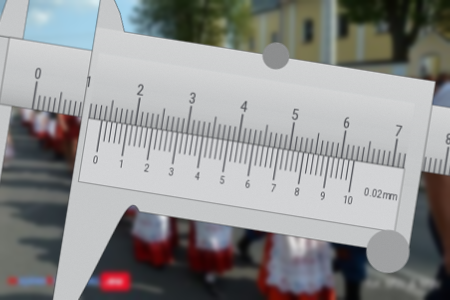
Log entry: 13.5 mm
